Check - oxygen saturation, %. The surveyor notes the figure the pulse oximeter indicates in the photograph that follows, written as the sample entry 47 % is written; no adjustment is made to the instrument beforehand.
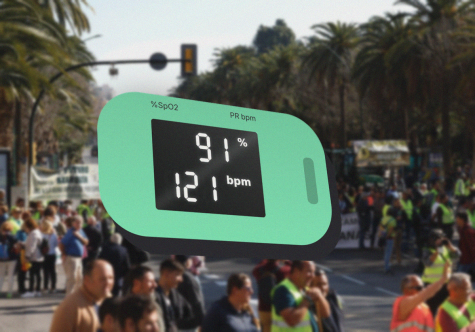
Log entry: 91 %
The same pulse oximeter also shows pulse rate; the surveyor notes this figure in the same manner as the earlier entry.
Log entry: 121 bpm
